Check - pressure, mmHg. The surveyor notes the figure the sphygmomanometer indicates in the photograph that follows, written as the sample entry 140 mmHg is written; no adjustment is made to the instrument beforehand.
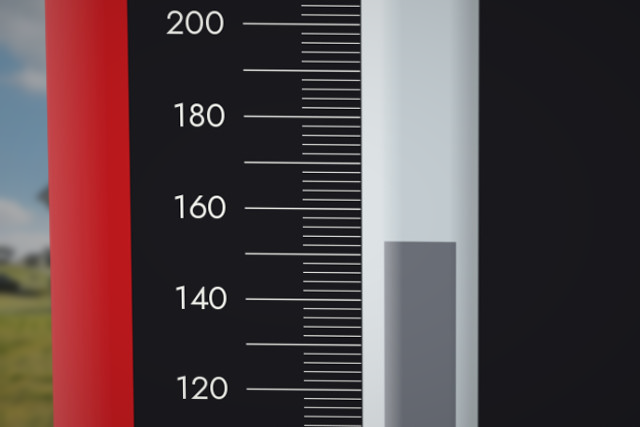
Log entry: 153 mmHg
